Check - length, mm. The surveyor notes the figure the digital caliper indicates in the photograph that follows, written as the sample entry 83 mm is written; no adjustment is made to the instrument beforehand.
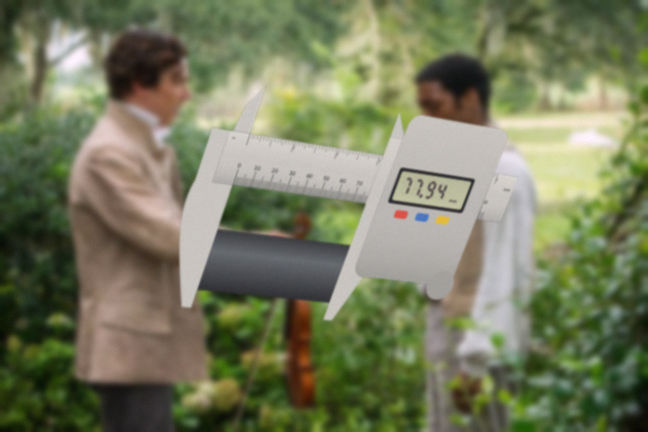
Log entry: 77.94 mm
